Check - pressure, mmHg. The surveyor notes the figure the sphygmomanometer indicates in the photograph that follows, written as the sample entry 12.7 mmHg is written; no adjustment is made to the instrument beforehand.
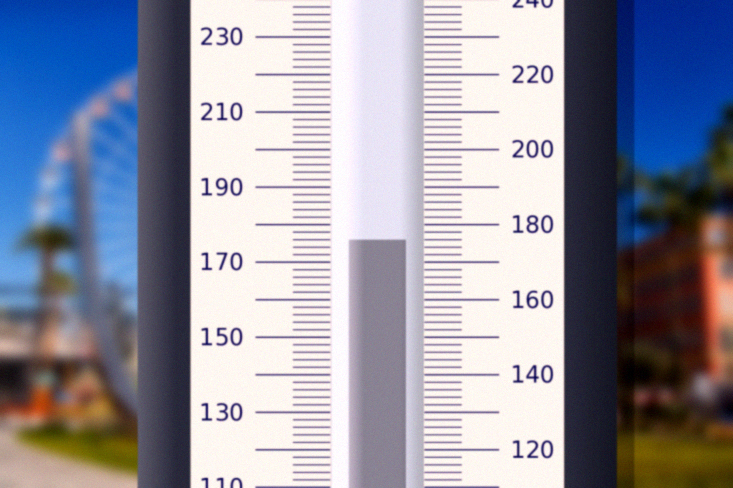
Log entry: 176 mmHg
